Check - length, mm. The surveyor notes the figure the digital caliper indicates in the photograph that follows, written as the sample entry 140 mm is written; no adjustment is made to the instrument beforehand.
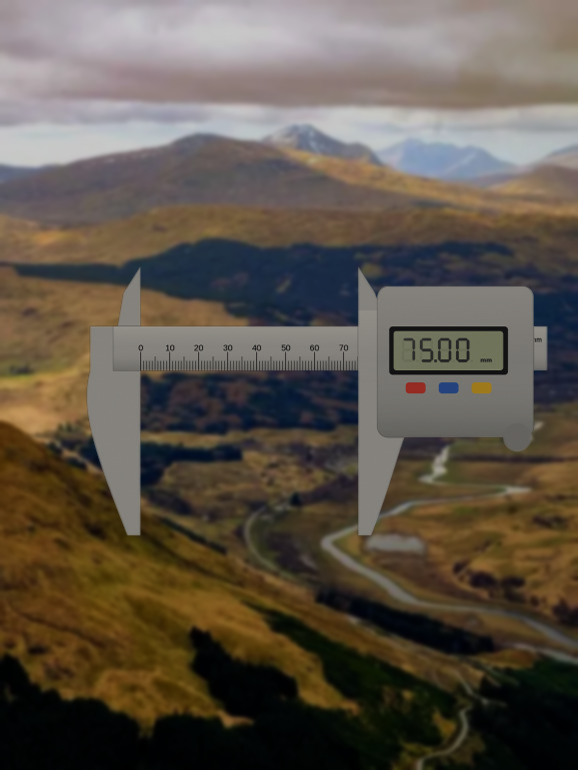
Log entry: 75.00 mm
